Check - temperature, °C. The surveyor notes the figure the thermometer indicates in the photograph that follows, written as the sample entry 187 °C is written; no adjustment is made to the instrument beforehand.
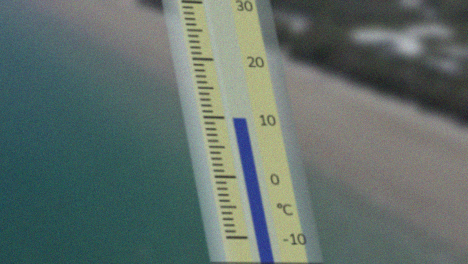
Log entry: 10 °C
